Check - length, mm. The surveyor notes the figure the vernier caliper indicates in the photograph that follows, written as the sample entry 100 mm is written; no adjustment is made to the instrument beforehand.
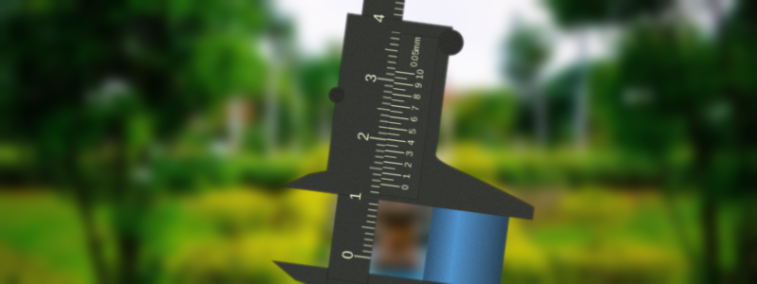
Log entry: 12.5 mm
